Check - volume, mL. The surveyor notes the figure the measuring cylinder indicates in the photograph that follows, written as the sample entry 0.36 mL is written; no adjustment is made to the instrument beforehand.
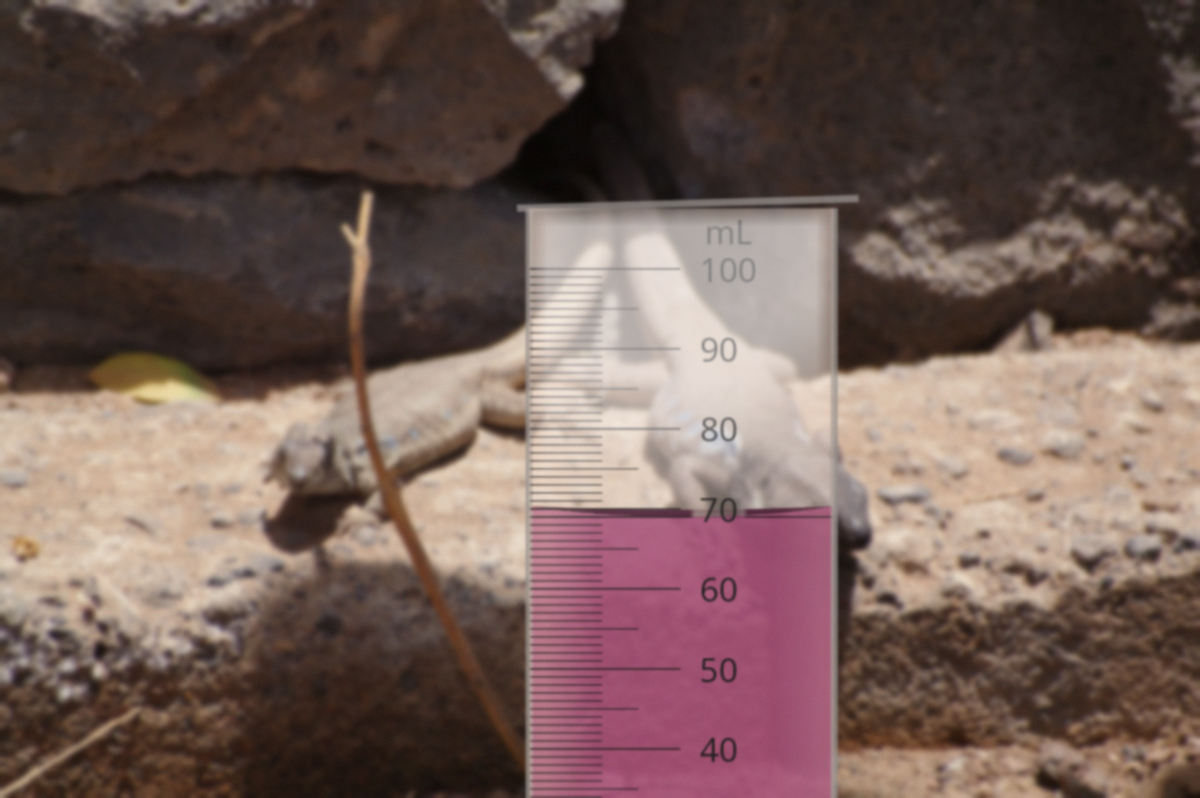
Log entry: 69 mL
